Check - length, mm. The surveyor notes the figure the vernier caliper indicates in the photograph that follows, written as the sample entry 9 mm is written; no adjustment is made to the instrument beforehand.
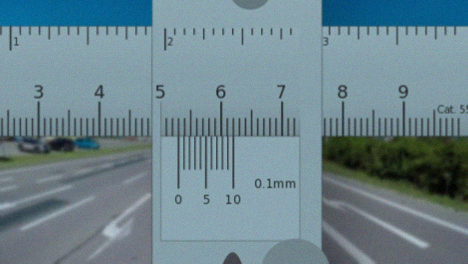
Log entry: 53.0 mm
